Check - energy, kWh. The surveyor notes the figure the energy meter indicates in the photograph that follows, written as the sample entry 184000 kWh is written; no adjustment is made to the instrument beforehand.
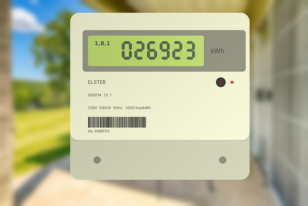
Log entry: 26923 kWh
